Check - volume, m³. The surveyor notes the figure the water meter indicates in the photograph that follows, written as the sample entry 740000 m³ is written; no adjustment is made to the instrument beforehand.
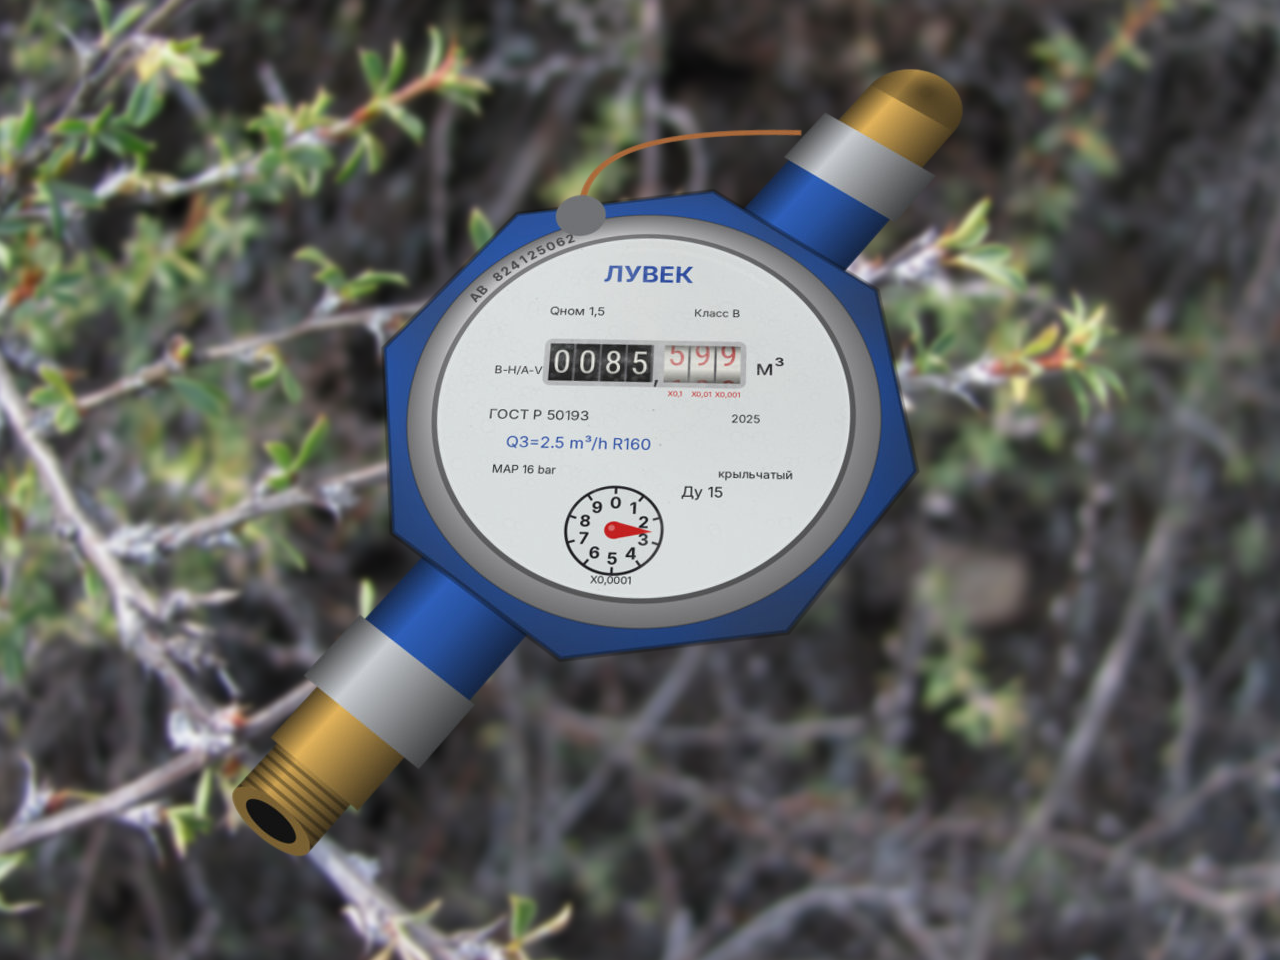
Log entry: 85.5992 m³
